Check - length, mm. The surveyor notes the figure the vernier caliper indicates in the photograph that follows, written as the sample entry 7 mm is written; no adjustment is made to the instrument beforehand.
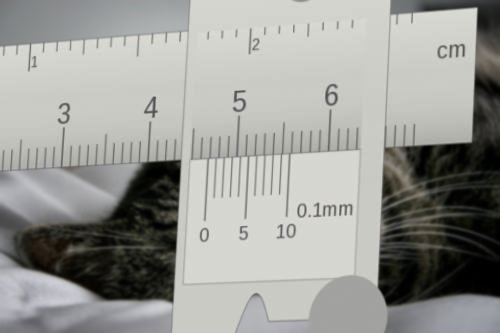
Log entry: 46.8 mm
